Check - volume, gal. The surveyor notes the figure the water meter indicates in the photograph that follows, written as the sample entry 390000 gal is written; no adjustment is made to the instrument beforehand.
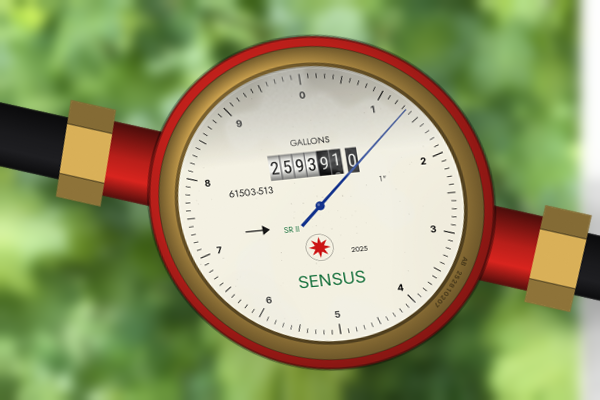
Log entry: 2593911.3 gal
